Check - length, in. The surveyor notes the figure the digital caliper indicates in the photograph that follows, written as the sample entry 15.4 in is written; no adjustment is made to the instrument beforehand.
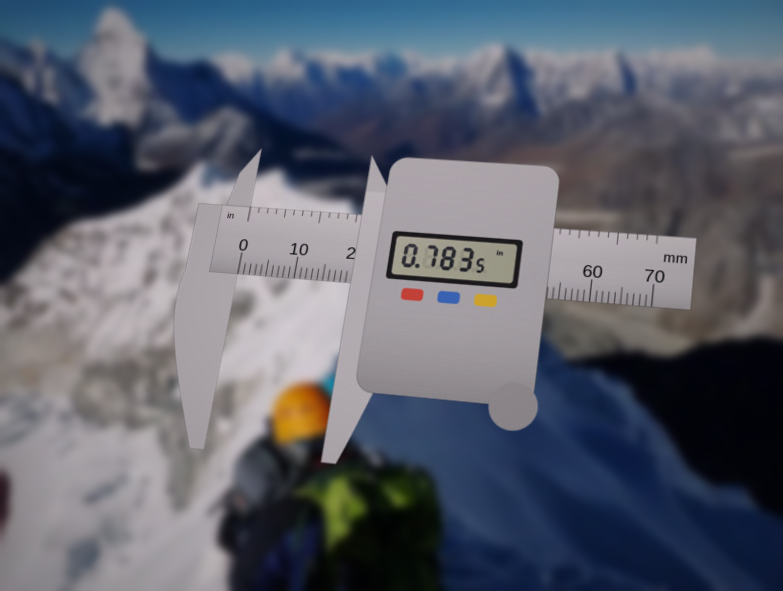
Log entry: 0.7835 in
